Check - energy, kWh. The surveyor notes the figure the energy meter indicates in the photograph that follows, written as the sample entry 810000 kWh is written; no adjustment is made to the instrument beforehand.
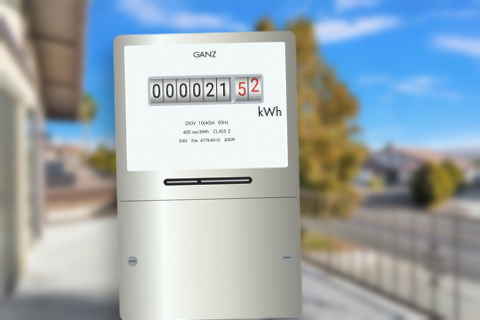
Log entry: 21.52 kWh
